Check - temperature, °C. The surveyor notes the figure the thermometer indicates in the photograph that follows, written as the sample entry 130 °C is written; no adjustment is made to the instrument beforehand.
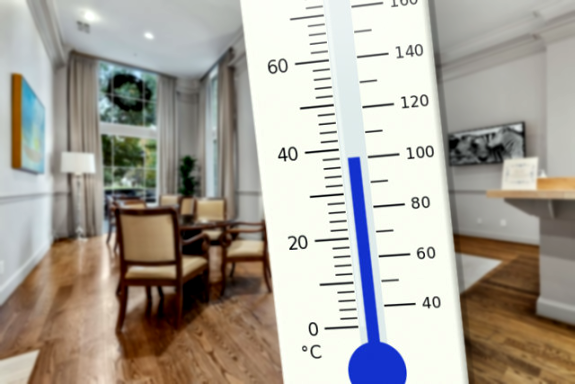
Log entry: 38 °C
